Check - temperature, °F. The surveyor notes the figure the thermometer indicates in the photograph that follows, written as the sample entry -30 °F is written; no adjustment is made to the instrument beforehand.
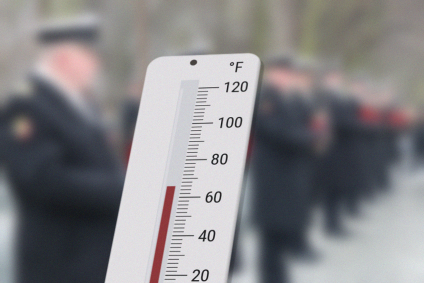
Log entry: 66 °F
